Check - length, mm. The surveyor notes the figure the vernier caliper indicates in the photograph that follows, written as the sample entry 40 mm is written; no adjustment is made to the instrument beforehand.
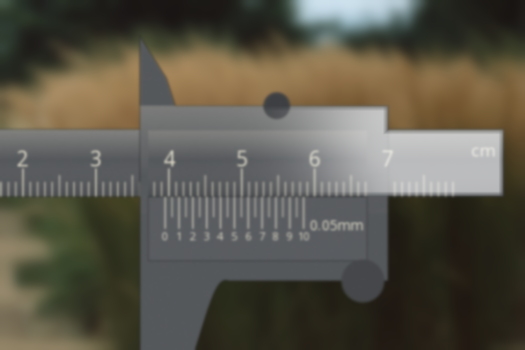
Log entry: 39.5 mm
